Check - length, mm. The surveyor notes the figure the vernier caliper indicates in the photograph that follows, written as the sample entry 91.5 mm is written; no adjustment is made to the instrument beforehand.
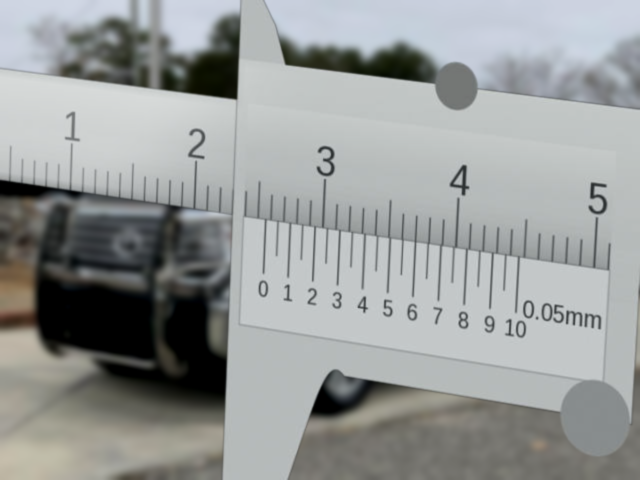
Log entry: 25.6 mm
